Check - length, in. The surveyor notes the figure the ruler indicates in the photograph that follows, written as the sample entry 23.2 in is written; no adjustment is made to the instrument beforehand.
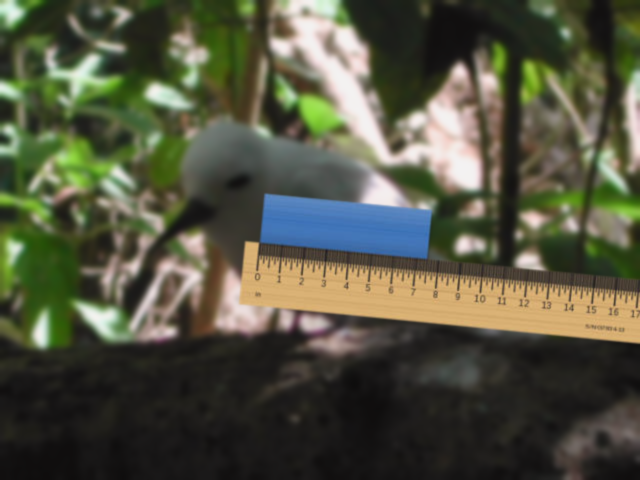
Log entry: 7.5 in
